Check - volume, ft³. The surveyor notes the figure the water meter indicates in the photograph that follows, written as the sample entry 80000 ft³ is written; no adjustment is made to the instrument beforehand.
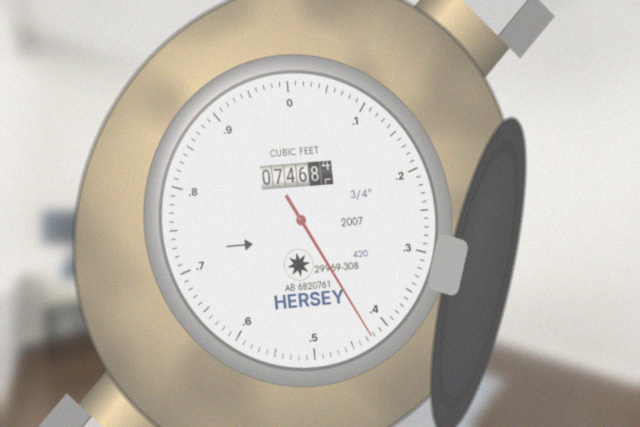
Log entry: 74684.42 ft³
